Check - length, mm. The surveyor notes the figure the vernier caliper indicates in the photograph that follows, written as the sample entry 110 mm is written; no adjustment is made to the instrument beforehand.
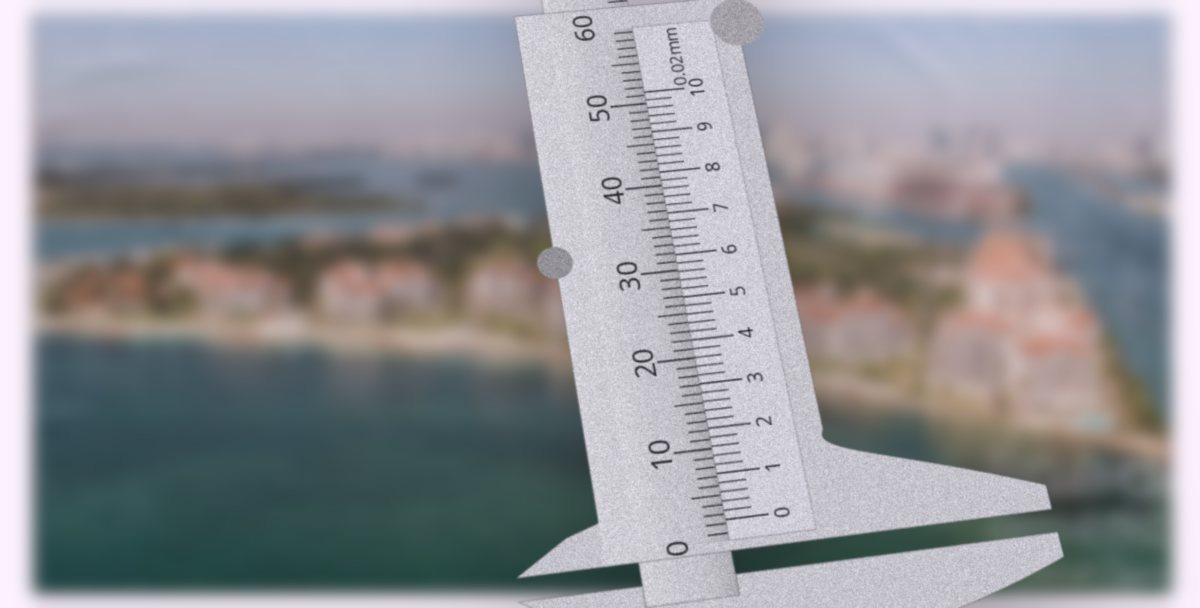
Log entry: 2.4 mm
